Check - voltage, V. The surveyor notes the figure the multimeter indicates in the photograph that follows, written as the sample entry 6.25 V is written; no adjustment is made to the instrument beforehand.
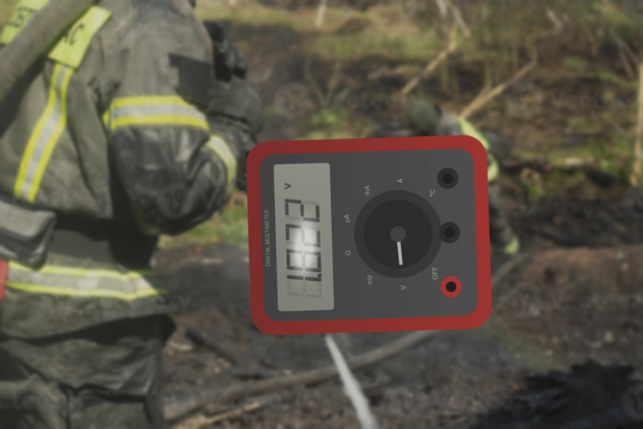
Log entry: 1.822 V
